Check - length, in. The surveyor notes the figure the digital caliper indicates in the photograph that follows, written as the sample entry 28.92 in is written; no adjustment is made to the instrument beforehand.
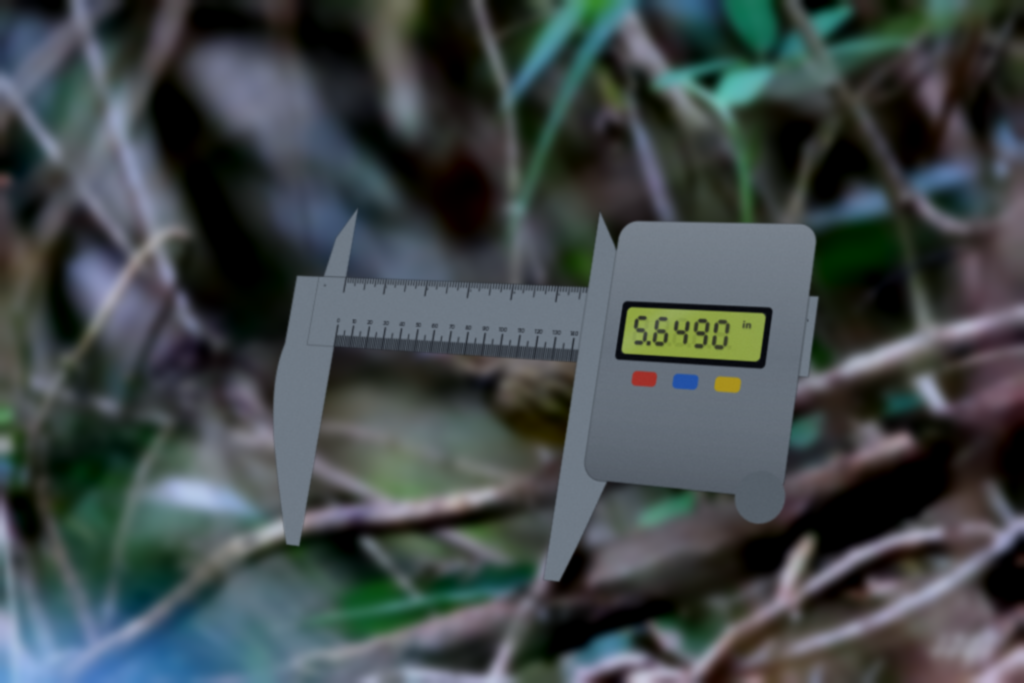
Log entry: 5.6490 in
